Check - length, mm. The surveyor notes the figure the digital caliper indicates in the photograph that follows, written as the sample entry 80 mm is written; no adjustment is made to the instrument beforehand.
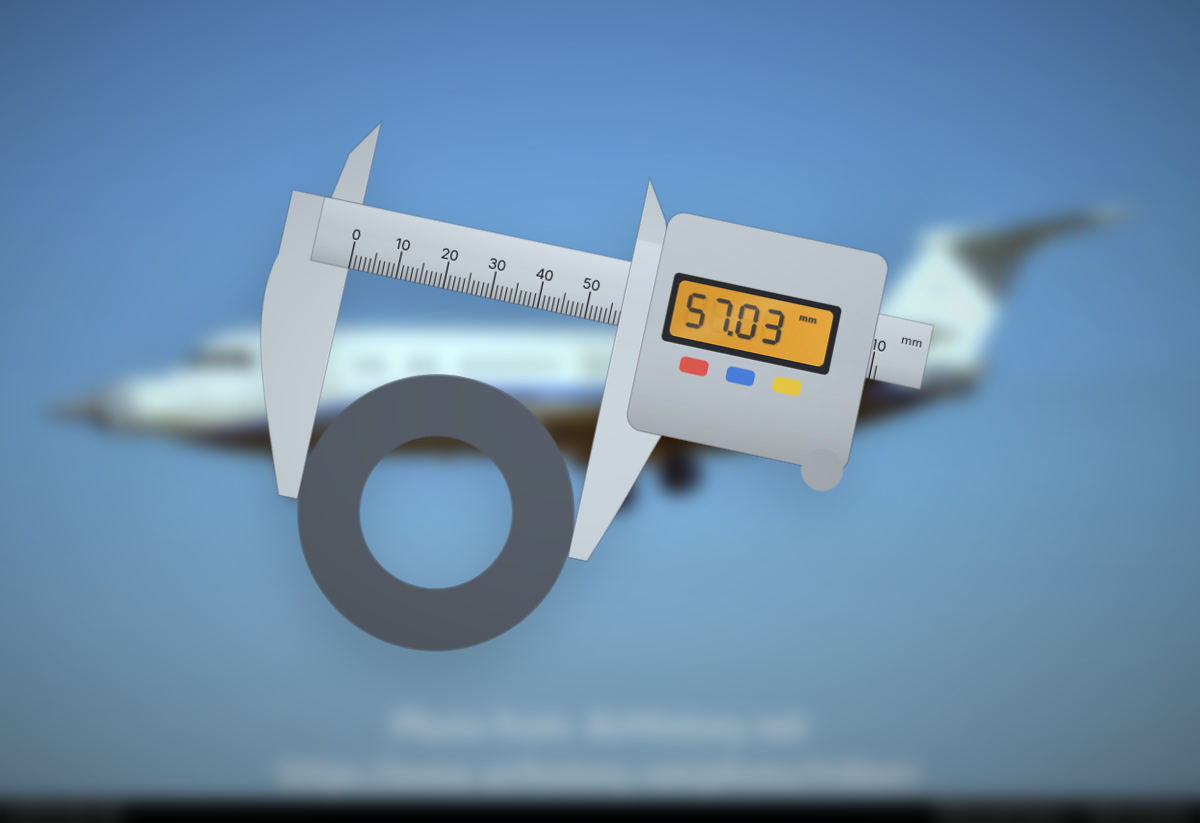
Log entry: 57.03 mm
